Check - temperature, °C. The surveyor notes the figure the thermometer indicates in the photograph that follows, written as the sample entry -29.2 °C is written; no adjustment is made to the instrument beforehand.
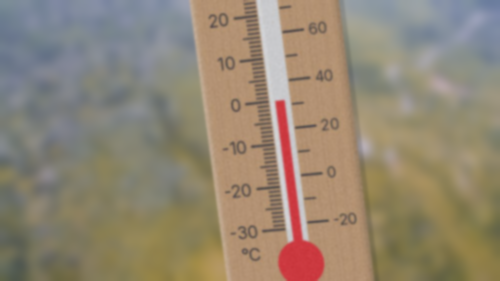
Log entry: 0 °C
